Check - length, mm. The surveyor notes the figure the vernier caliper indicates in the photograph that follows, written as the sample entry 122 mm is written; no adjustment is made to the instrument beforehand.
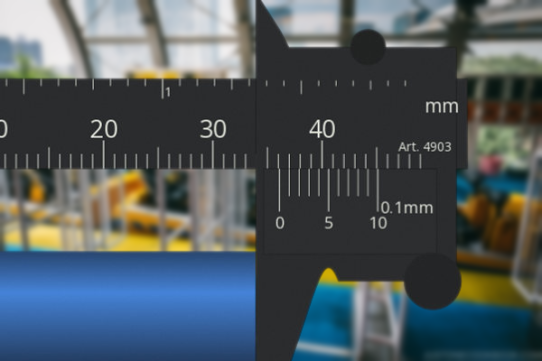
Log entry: 36.1 mm
